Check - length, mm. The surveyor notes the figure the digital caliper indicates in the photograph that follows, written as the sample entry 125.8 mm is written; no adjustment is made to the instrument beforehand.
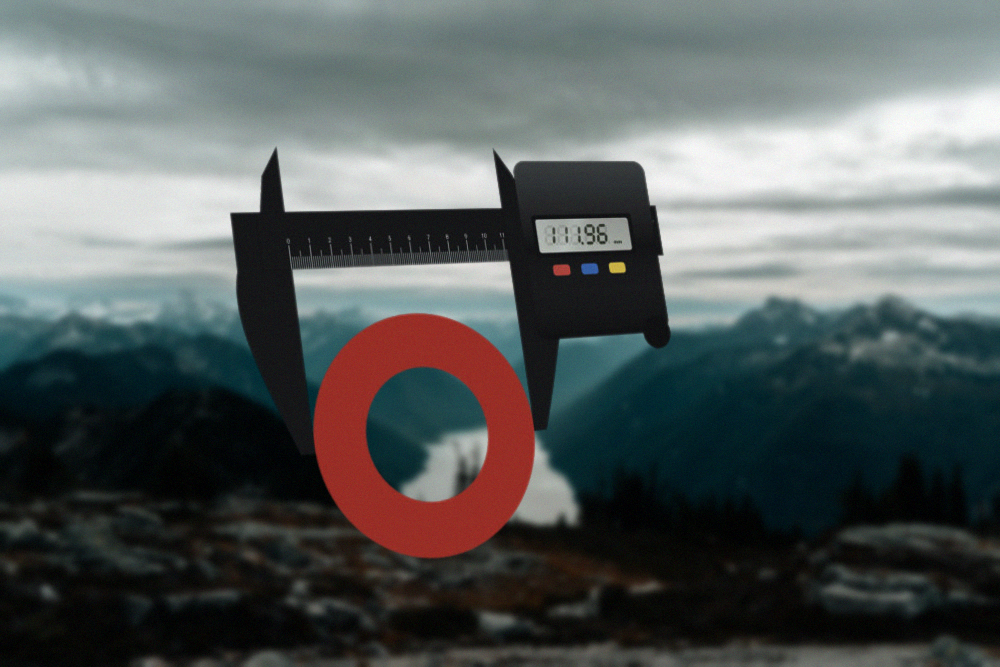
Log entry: 111.96 mm
